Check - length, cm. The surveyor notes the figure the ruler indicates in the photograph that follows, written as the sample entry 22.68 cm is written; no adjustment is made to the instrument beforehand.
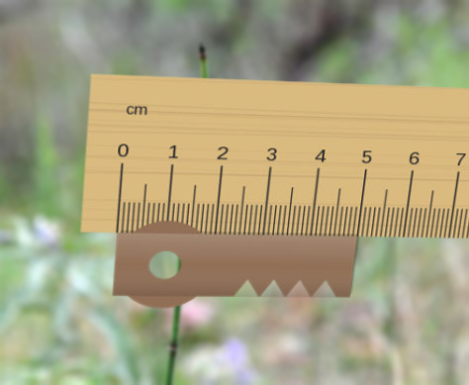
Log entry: 5 cm
